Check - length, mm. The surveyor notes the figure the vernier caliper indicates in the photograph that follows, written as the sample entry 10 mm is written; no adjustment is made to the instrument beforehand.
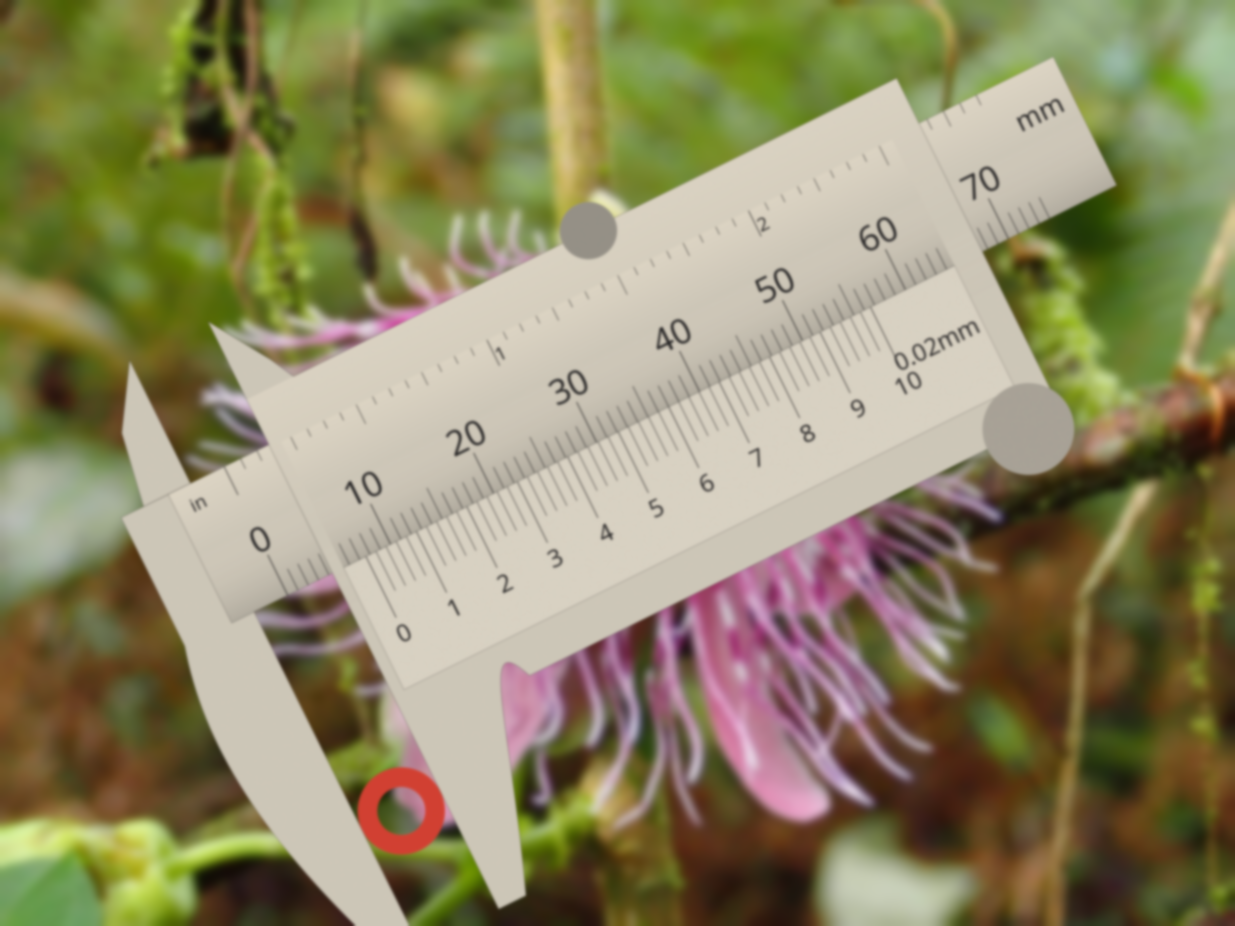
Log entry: 7.6 mm
